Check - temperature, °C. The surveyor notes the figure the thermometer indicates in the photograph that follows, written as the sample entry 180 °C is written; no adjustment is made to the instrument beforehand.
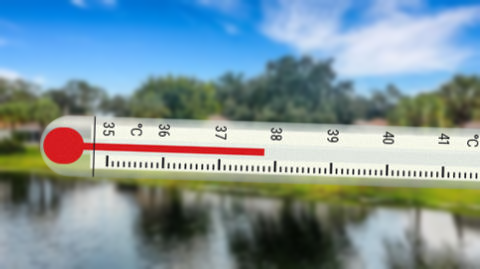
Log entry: 37.8 °C
